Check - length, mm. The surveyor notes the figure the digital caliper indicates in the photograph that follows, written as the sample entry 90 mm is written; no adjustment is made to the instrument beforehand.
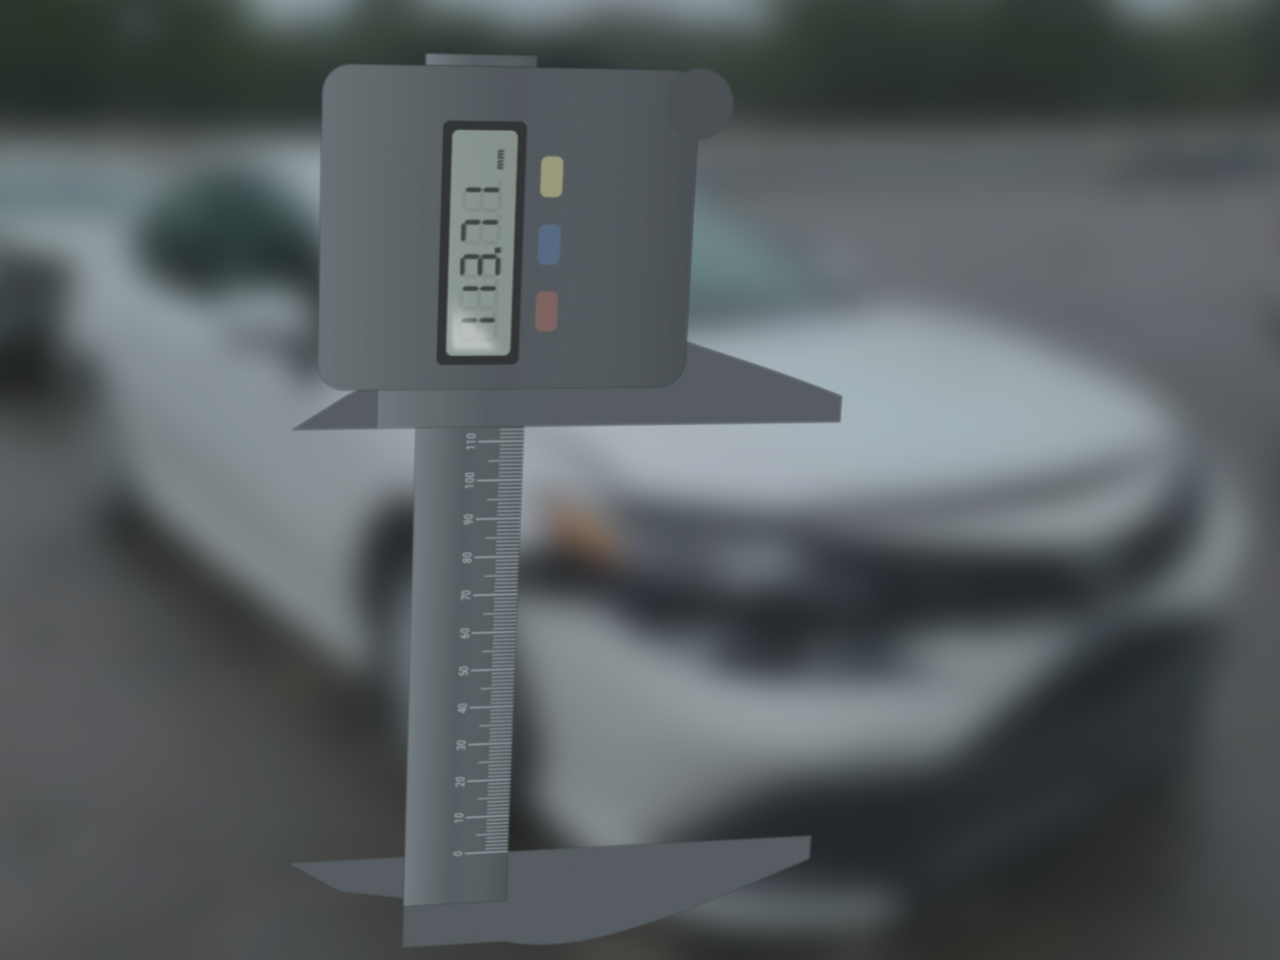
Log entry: 113.71 mm
